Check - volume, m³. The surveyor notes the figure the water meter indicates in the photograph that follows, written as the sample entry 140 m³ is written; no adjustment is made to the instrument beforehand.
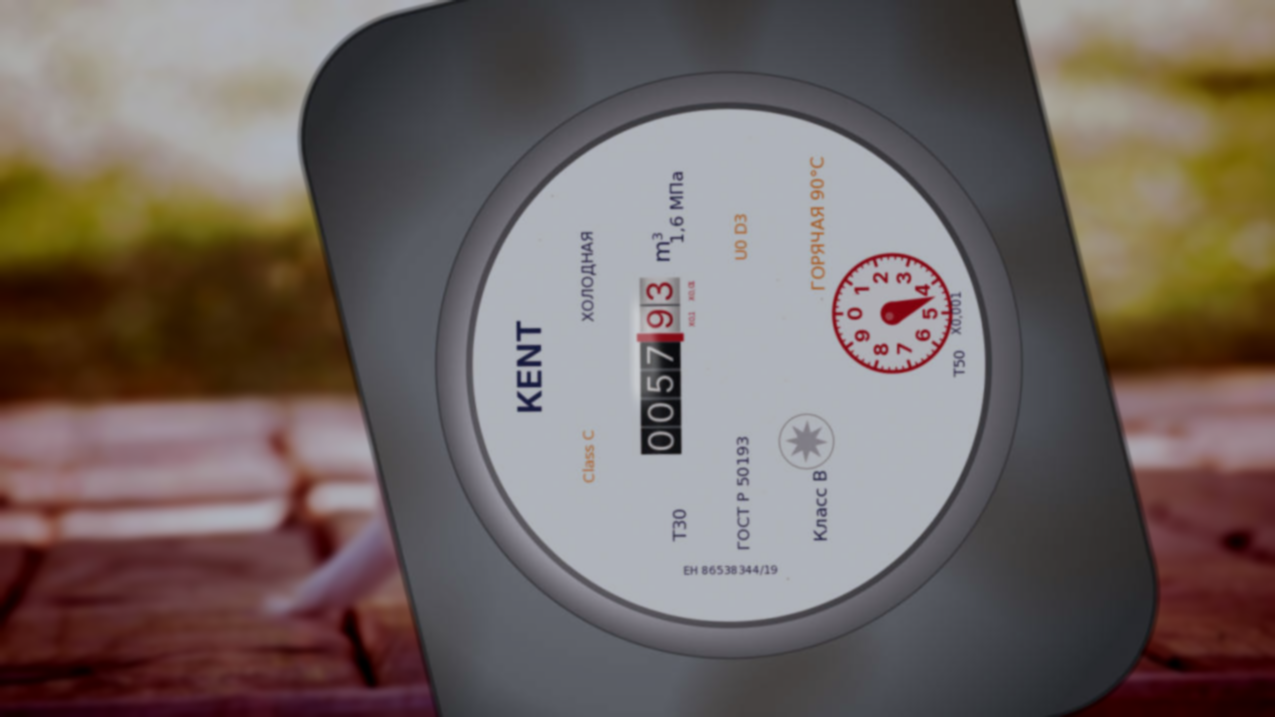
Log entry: 57.934 m³
